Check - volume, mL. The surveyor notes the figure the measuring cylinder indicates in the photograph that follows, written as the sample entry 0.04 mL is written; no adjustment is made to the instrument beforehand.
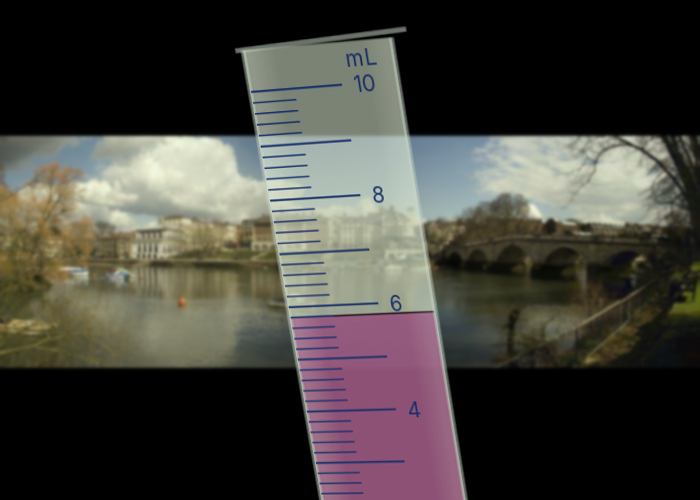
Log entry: 5.8 mL
